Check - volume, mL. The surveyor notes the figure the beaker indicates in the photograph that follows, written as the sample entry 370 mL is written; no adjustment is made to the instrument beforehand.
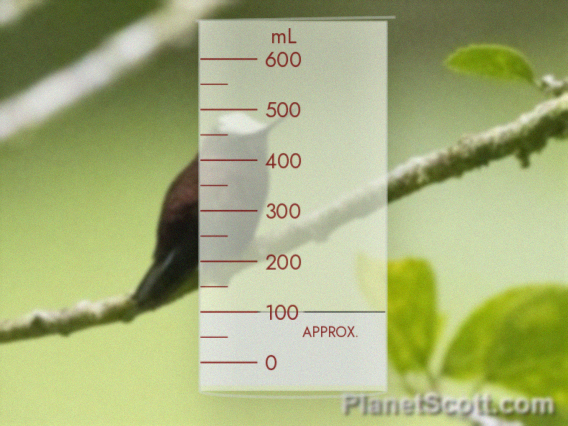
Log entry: 100 mL
